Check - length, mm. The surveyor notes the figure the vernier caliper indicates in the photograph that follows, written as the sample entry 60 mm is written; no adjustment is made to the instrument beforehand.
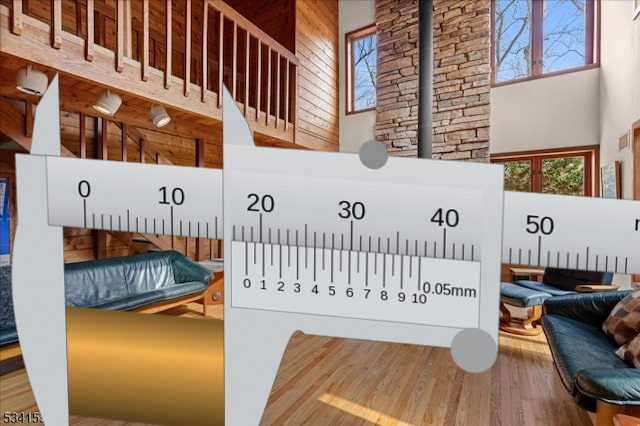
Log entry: 18.4 mm
